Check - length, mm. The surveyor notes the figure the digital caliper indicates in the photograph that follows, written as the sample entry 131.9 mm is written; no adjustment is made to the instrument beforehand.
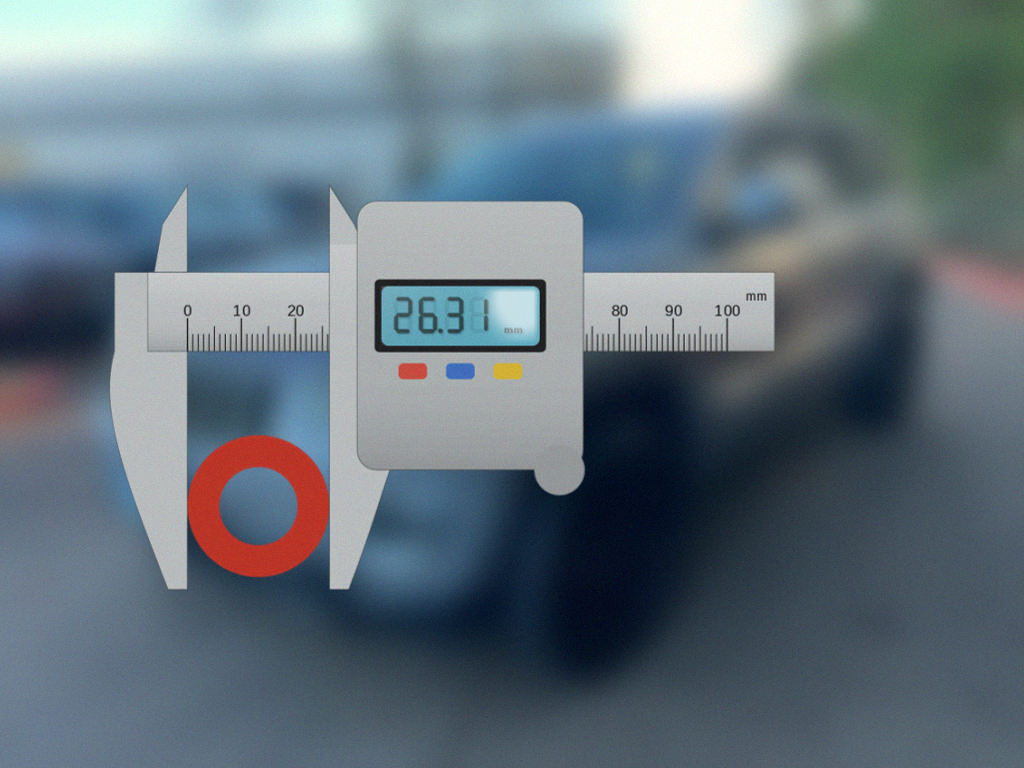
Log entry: 26.31 mm
